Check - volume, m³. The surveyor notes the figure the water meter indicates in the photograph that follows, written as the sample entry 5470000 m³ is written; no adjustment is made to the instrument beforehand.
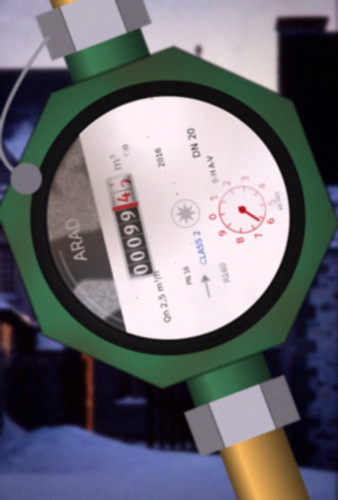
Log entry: 99.416 m³
